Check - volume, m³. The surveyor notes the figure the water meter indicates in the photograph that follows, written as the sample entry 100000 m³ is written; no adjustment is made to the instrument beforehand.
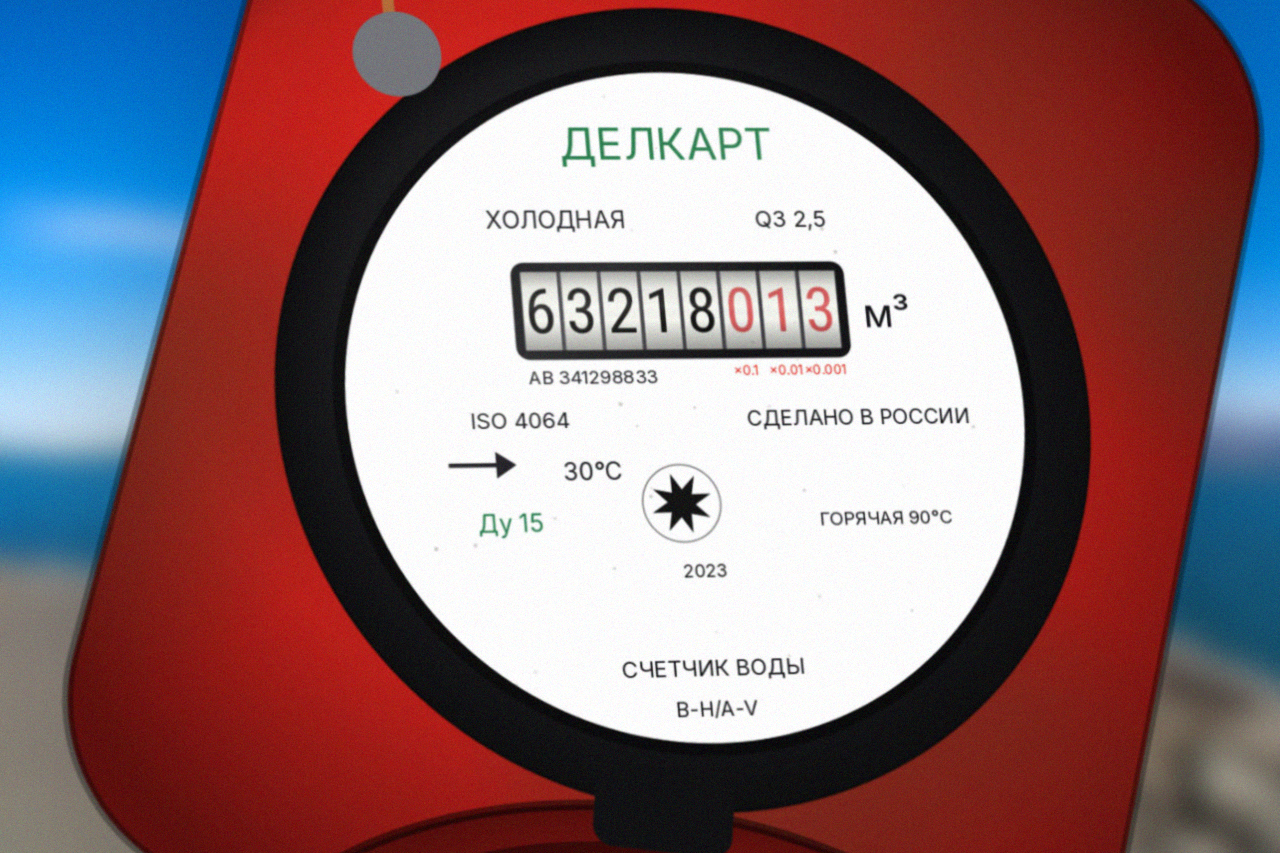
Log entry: 63218.013 m³
